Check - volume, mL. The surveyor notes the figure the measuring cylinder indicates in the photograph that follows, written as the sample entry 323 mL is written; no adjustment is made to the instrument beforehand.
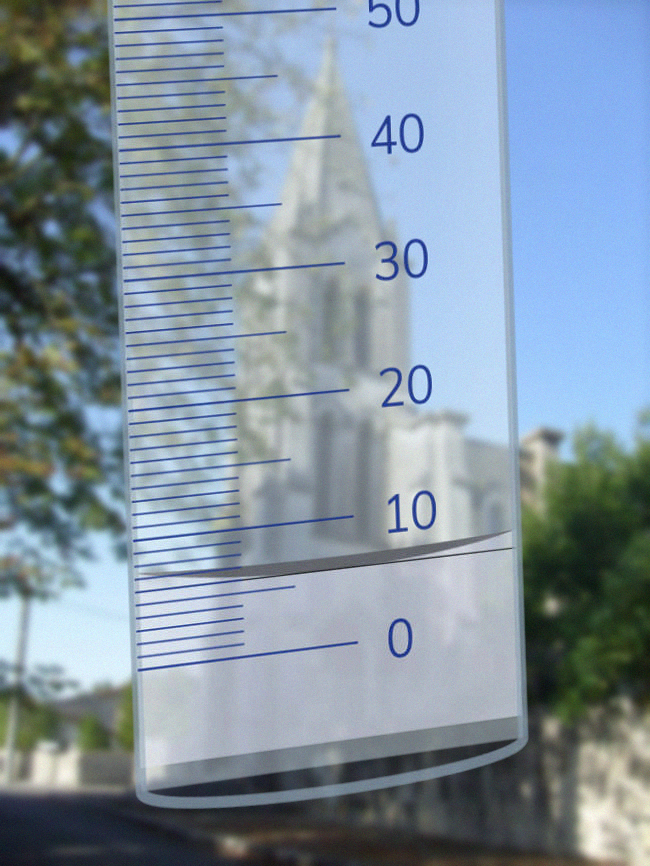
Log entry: 6 mL
